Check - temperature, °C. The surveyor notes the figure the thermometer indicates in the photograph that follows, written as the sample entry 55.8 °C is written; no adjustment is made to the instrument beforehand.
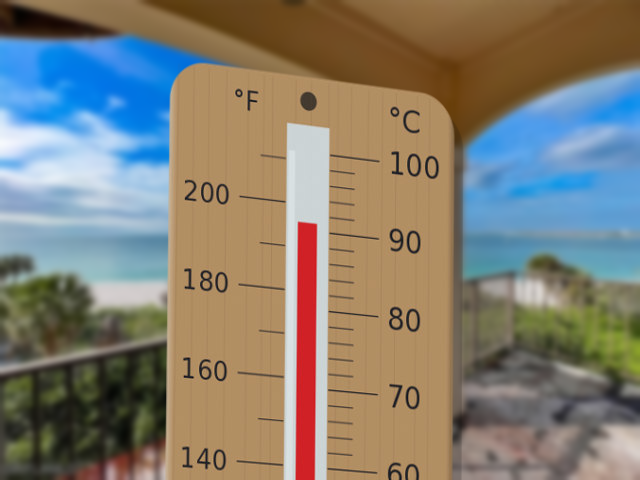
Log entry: 91 °C
